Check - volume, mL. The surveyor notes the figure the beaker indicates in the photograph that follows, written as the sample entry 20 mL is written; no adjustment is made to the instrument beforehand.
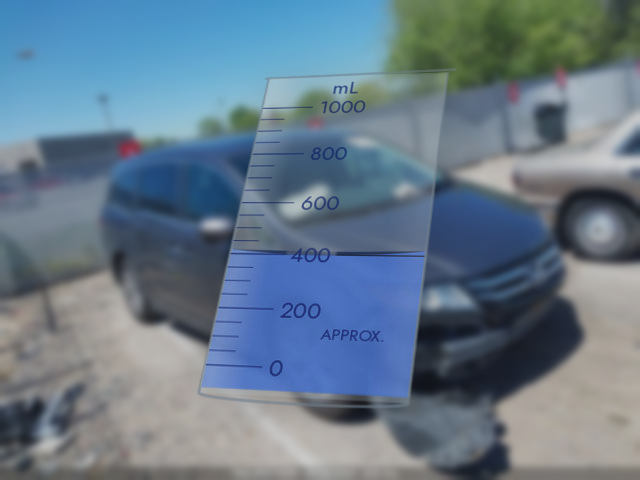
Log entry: 400 mL
